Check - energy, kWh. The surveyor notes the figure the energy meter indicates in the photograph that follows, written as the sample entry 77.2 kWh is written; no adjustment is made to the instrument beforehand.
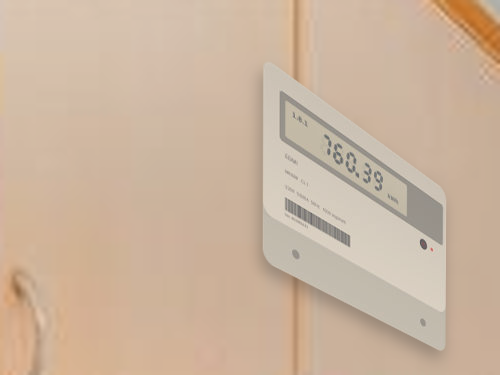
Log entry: 760.39 kWh
